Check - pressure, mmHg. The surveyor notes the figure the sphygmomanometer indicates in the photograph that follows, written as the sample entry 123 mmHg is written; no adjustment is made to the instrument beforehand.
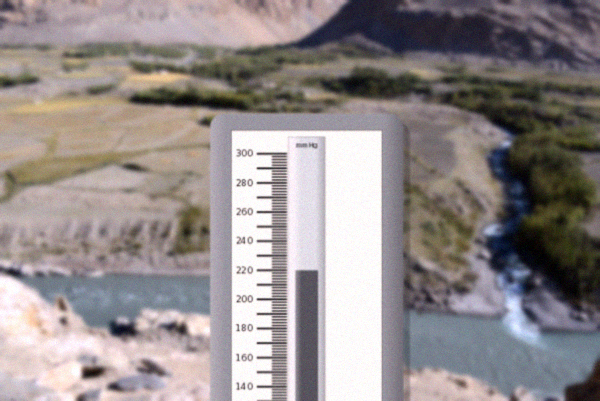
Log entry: 220 mmHg
